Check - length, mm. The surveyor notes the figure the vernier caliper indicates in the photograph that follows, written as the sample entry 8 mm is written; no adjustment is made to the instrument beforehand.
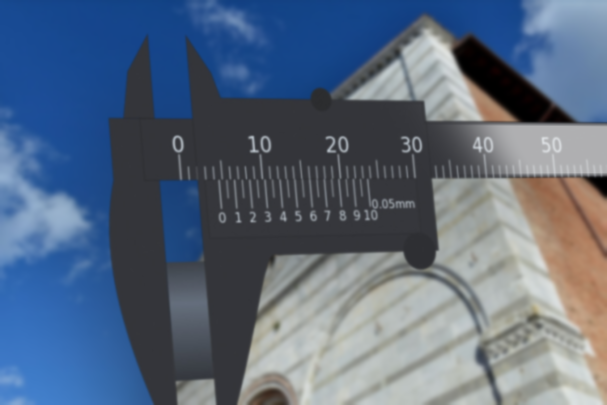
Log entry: 4.6 mm
